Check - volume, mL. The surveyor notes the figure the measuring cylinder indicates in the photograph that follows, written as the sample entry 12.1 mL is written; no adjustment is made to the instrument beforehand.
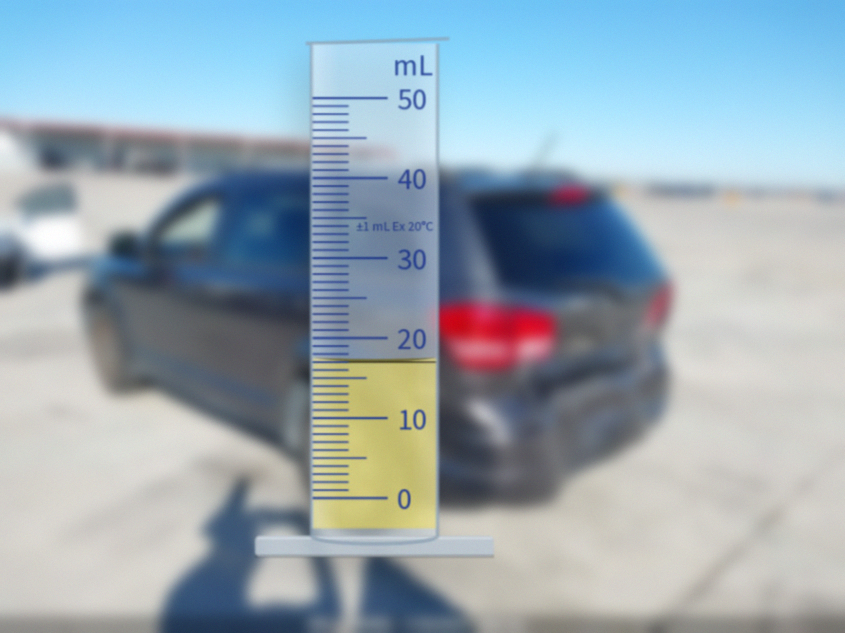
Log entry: 17 mL
